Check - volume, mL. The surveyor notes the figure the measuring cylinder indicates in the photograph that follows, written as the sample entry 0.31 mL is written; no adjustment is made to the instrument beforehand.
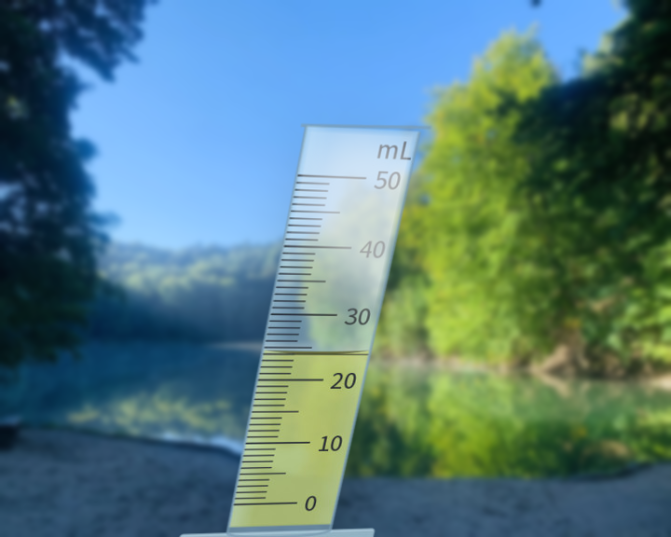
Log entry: 24 mL
